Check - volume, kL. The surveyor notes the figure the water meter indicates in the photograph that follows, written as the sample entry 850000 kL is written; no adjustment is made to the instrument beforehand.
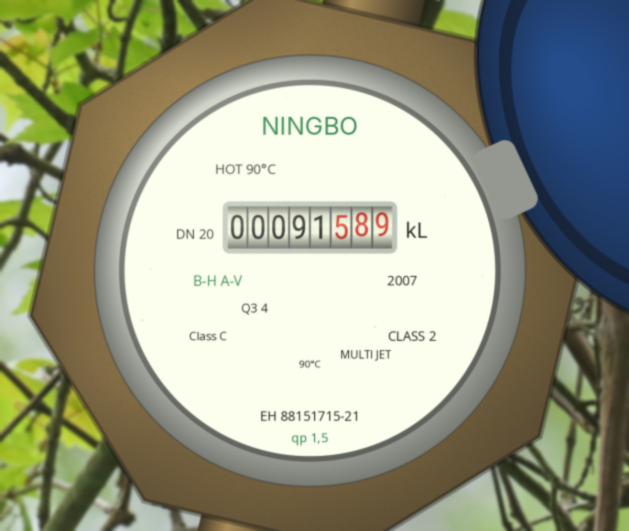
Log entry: 91.589 kL
